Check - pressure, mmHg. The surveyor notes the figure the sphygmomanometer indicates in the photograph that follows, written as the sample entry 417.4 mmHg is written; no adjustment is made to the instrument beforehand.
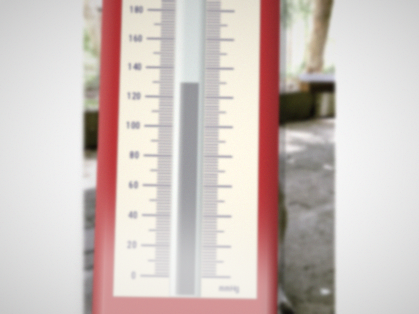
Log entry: 130 mmHg
